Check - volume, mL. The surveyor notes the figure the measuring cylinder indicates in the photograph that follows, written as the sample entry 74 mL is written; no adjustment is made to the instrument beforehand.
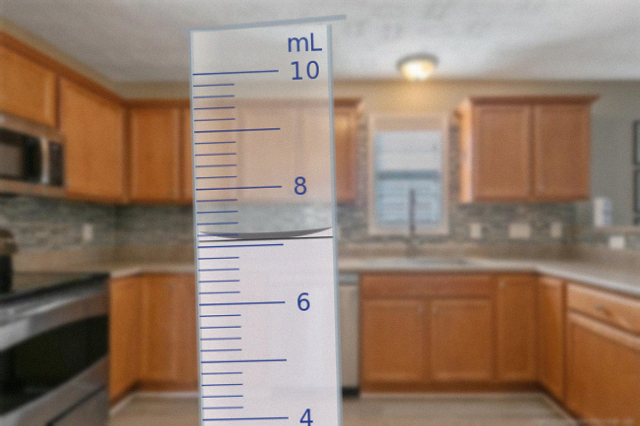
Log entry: 7.1 mL
